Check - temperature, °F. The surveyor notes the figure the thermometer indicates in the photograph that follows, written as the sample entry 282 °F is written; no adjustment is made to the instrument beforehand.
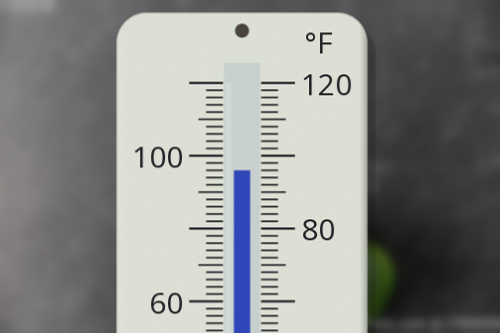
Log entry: 96 °F
